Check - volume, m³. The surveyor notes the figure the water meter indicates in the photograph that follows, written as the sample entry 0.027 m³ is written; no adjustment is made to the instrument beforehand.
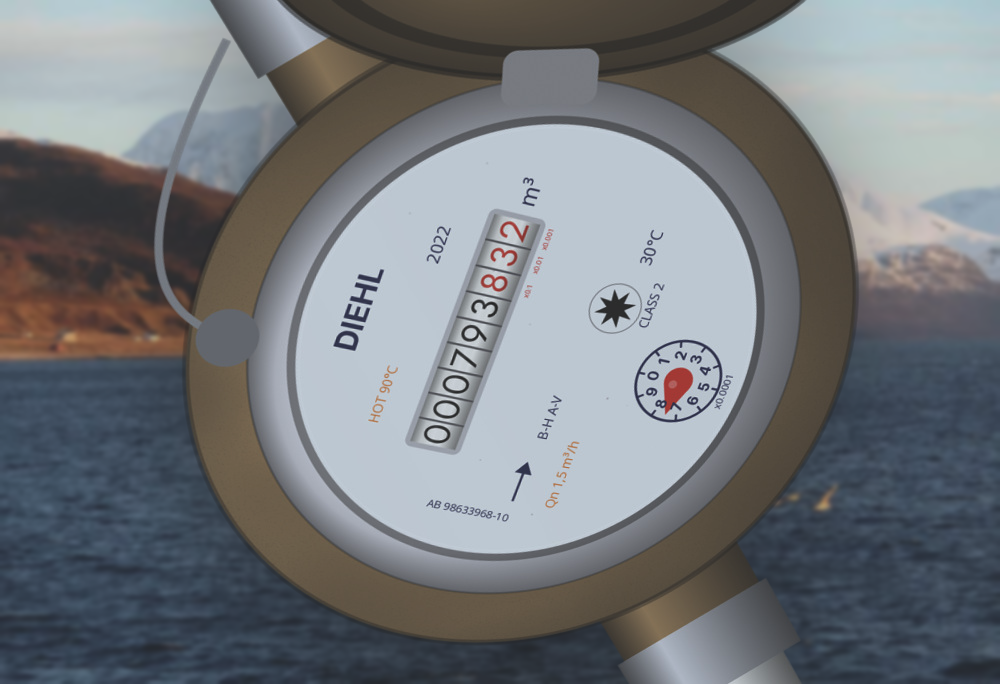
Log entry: 793.8327 m³
